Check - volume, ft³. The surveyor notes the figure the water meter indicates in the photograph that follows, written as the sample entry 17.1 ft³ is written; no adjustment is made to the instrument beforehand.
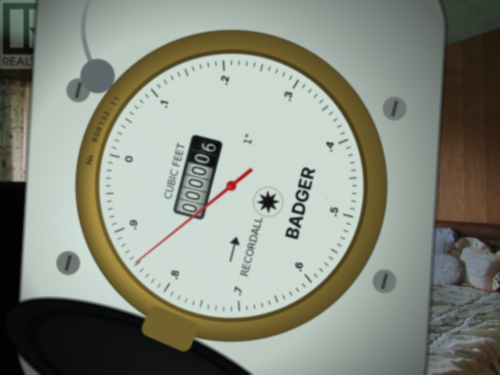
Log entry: 5.85 ft³
